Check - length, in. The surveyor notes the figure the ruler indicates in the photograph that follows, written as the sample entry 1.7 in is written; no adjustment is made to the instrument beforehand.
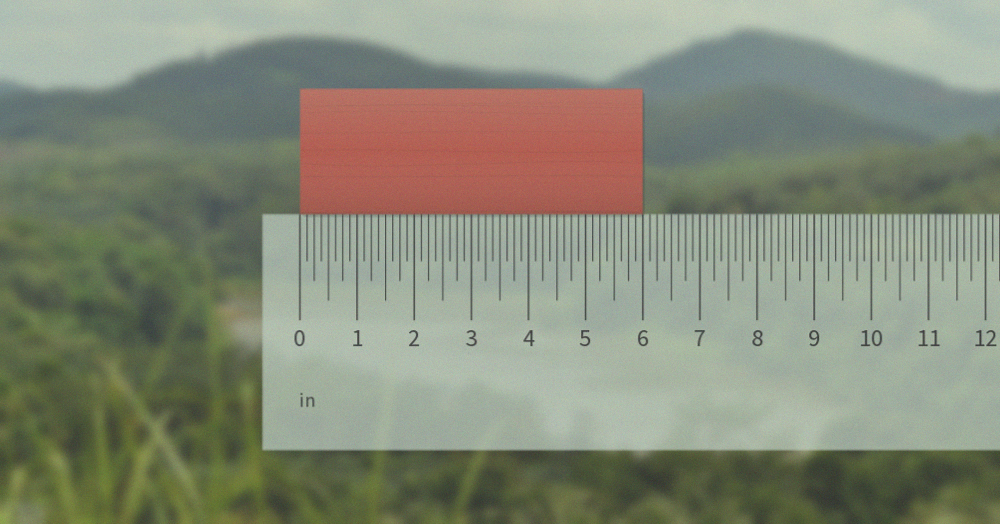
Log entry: 6 in
